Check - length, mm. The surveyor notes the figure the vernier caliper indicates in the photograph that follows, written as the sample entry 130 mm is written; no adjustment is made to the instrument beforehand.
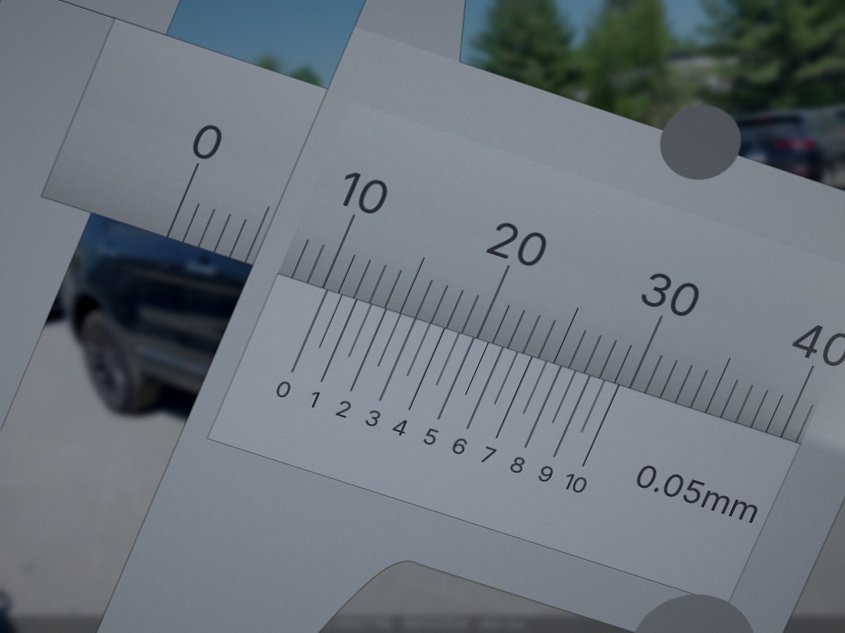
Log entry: 10.3 mm
